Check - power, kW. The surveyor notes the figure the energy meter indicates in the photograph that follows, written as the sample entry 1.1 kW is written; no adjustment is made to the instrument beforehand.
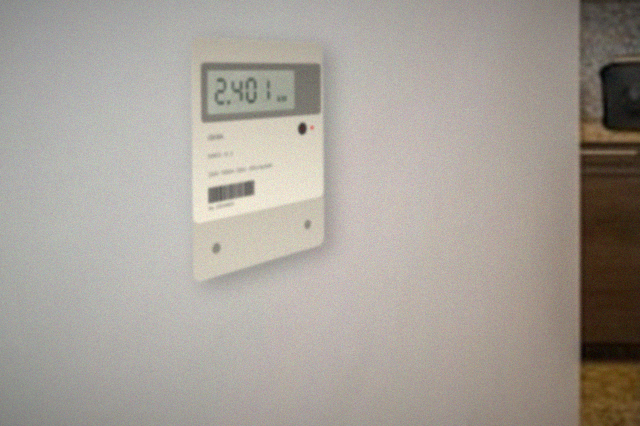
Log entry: 2.401 kW
